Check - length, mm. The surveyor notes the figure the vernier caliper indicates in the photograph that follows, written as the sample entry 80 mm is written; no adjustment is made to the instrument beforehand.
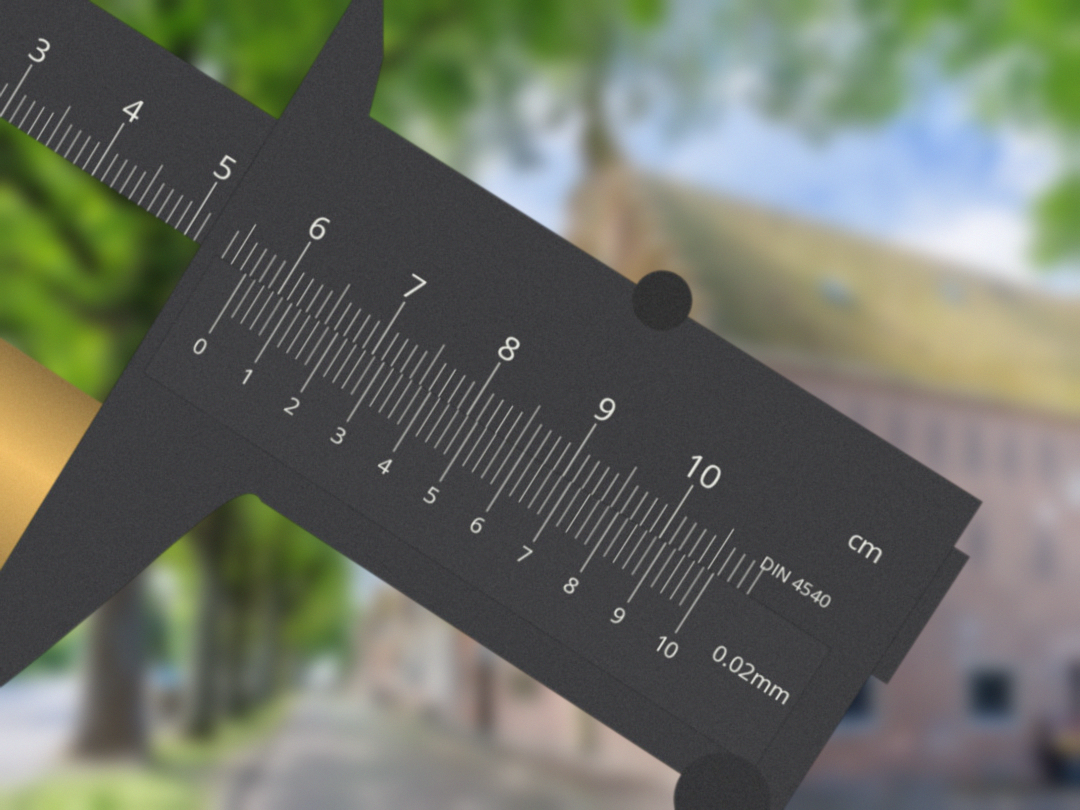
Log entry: 56.6 mm
